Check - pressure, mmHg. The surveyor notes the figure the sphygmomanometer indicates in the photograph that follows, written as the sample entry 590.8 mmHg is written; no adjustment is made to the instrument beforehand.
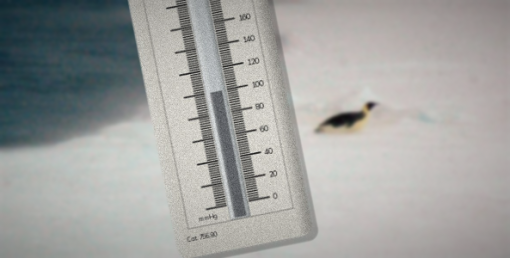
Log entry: 100 mmHg
